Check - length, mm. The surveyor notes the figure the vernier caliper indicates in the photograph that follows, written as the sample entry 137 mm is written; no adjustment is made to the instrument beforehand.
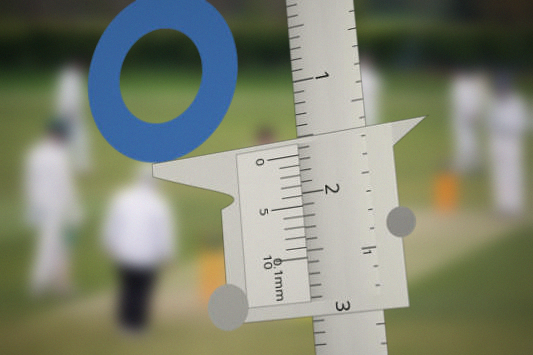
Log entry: 16.6 mm
